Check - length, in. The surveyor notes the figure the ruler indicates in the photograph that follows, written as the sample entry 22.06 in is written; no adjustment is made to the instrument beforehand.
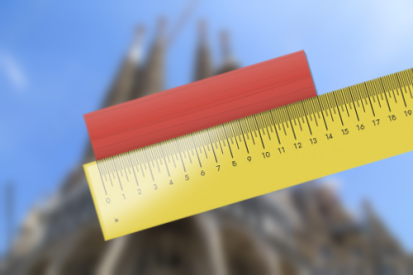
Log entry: 14 in
